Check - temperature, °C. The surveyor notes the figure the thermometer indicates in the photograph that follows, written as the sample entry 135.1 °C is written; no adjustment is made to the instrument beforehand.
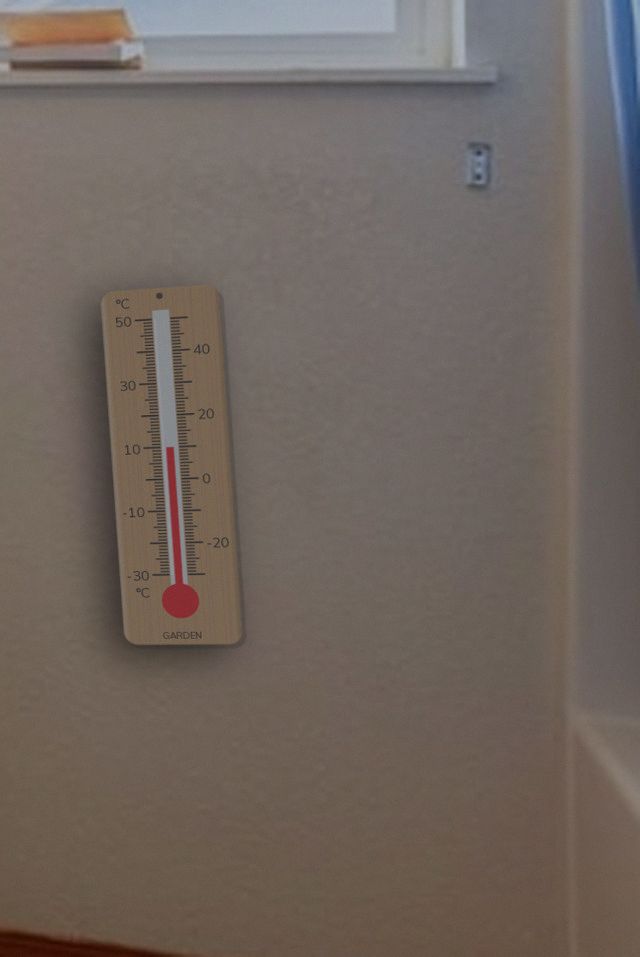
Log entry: 10 °C
